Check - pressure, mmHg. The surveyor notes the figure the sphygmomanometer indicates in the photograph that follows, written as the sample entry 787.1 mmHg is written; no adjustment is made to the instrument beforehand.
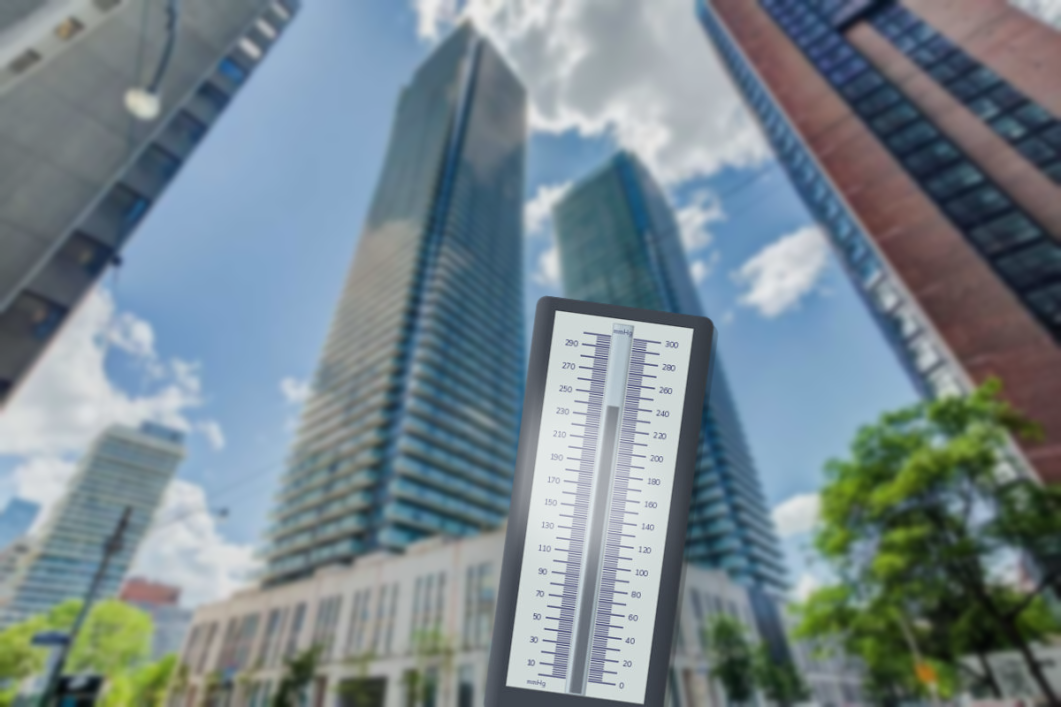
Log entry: 240 mmHg
